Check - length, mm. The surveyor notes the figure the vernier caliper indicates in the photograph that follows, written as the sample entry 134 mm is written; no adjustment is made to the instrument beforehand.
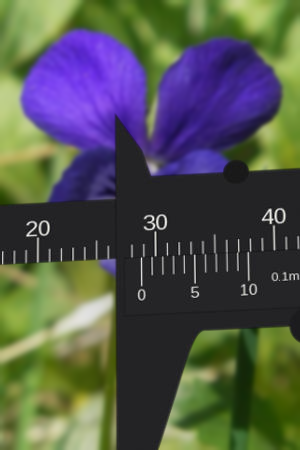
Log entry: 28.8 mm
